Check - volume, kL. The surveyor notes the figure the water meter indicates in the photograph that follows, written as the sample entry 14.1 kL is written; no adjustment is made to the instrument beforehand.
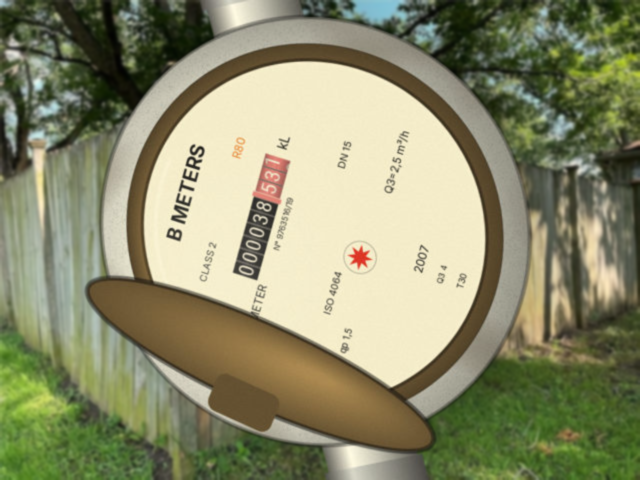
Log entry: 38.531 kL
